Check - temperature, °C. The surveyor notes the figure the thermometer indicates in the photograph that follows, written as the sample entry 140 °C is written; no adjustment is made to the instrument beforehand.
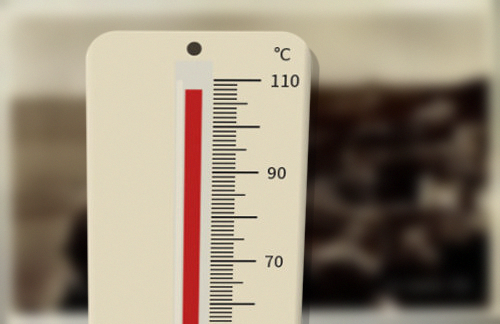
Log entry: 108 °C
